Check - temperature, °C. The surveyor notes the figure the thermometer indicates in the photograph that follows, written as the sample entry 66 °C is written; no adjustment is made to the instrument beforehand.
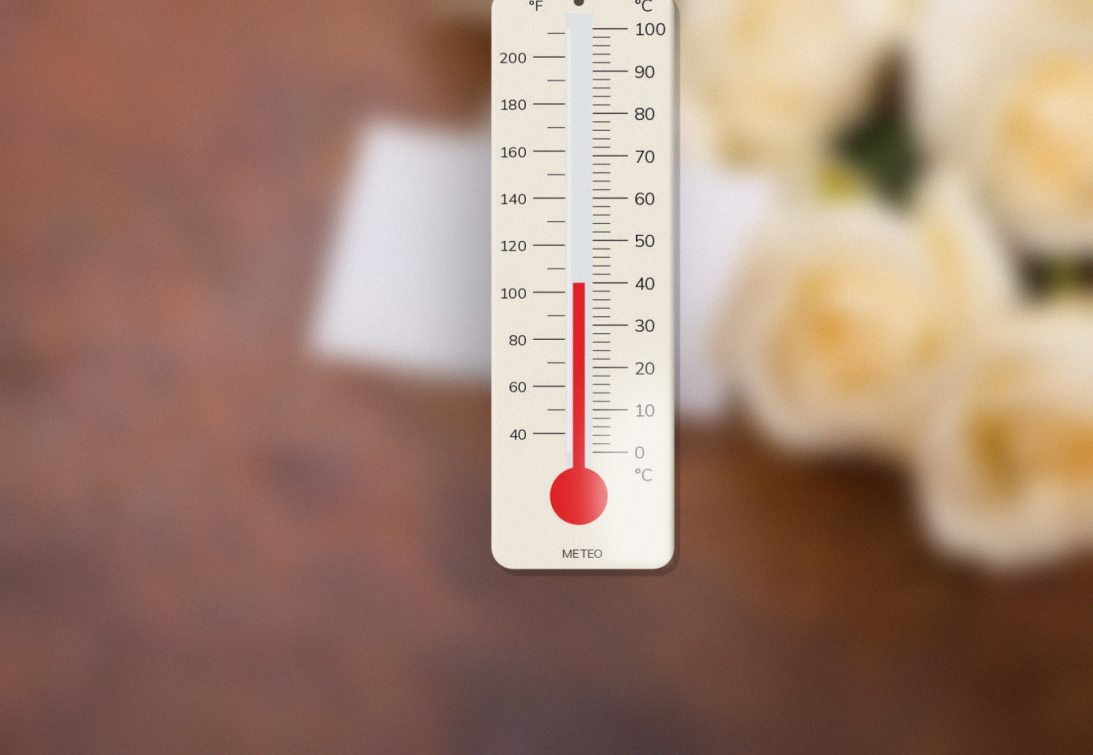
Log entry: 40 °C
